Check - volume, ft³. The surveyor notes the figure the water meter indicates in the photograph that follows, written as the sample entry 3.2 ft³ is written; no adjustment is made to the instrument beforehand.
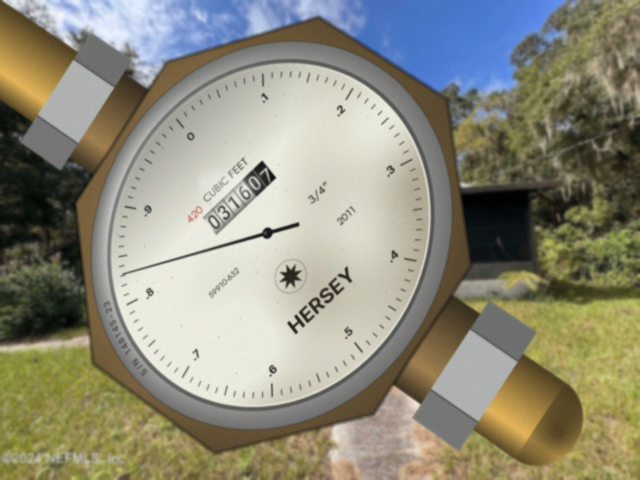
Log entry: 31606.83 ft³
